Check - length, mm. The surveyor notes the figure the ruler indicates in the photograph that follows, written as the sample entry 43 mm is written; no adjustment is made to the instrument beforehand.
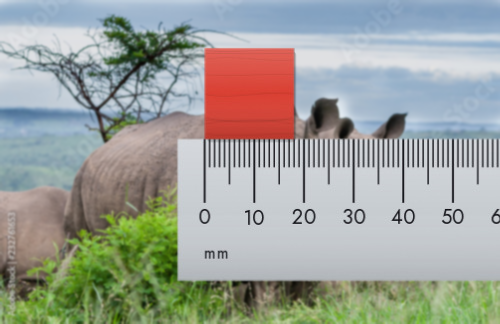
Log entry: 18 mm
